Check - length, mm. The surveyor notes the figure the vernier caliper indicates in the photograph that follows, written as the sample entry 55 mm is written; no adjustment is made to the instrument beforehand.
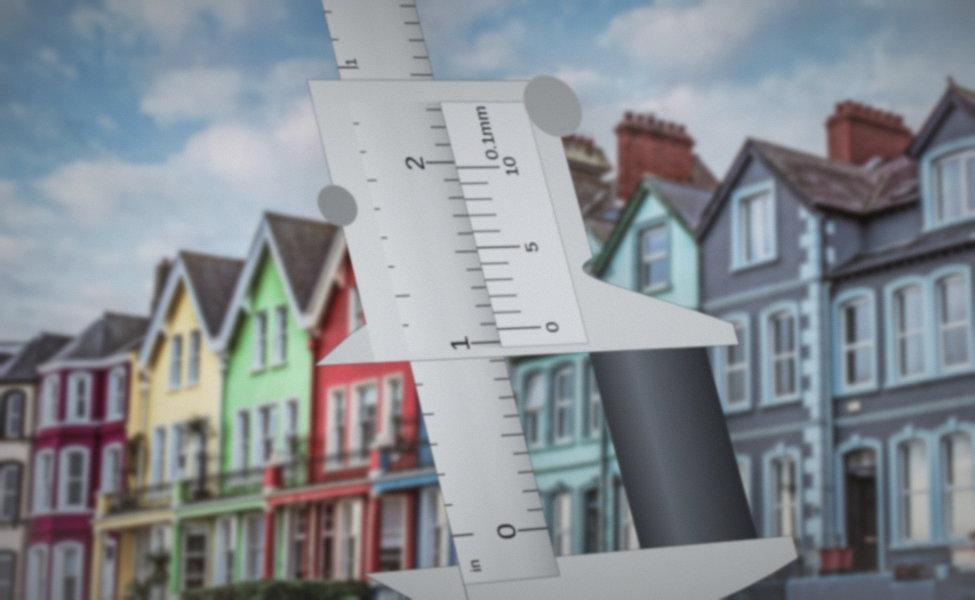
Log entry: 10.7 mm
